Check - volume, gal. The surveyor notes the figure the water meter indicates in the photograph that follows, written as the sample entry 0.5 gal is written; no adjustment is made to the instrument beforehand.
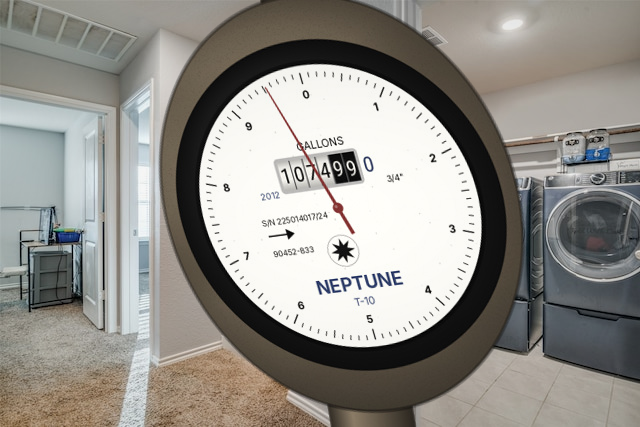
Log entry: 1074989.5 gal
